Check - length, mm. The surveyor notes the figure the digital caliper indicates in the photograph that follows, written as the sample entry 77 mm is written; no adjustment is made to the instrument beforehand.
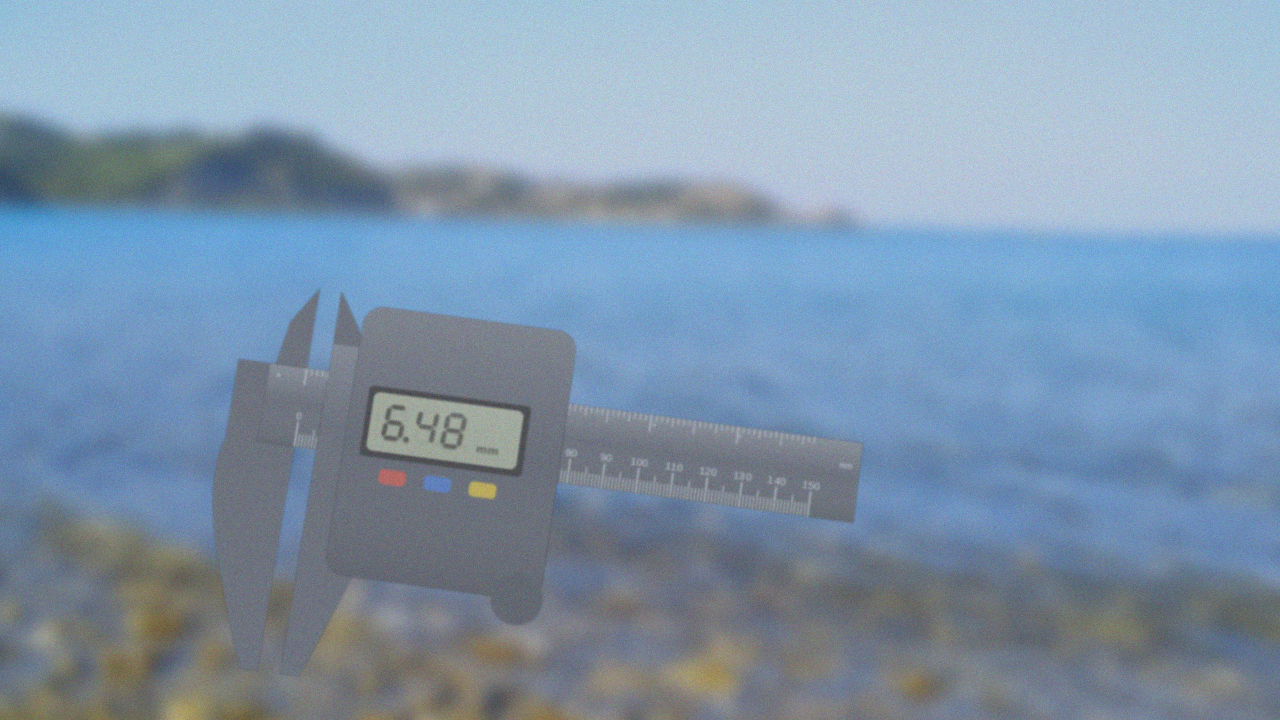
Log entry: 6.48 mm
